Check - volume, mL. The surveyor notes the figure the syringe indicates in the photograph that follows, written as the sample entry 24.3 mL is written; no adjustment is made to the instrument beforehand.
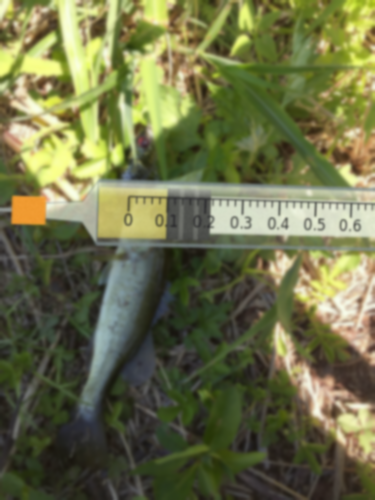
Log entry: 0.1 mL
